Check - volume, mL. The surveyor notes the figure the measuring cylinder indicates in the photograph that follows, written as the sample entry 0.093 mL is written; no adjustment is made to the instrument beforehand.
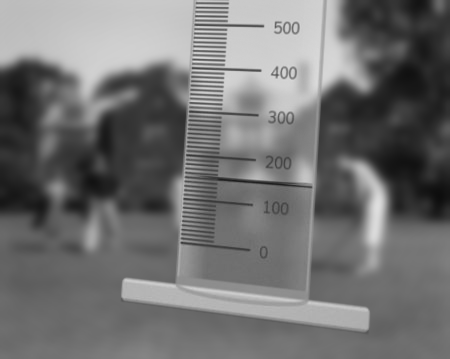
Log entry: 150 mL
